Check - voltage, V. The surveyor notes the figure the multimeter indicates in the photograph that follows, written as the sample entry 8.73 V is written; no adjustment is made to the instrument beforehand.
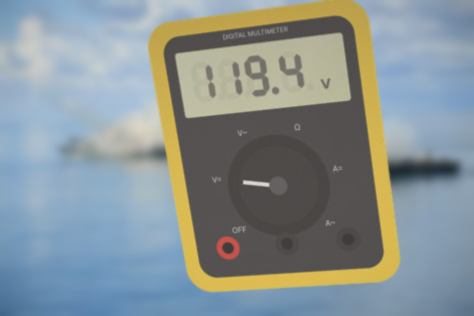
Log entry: 119.4 V
